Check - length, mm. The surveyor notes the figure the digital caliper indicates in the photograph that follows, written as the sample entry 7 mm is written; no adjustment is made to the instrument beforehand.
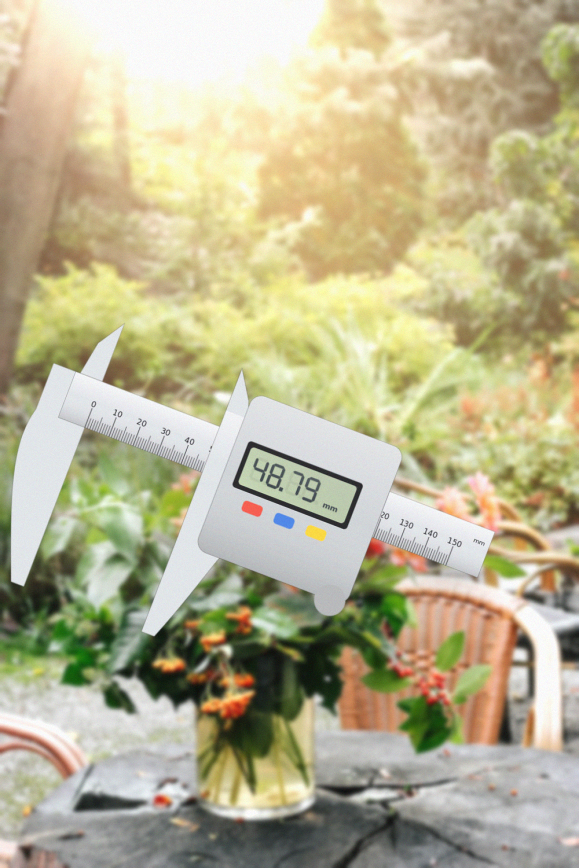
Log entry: 48.79 mm
